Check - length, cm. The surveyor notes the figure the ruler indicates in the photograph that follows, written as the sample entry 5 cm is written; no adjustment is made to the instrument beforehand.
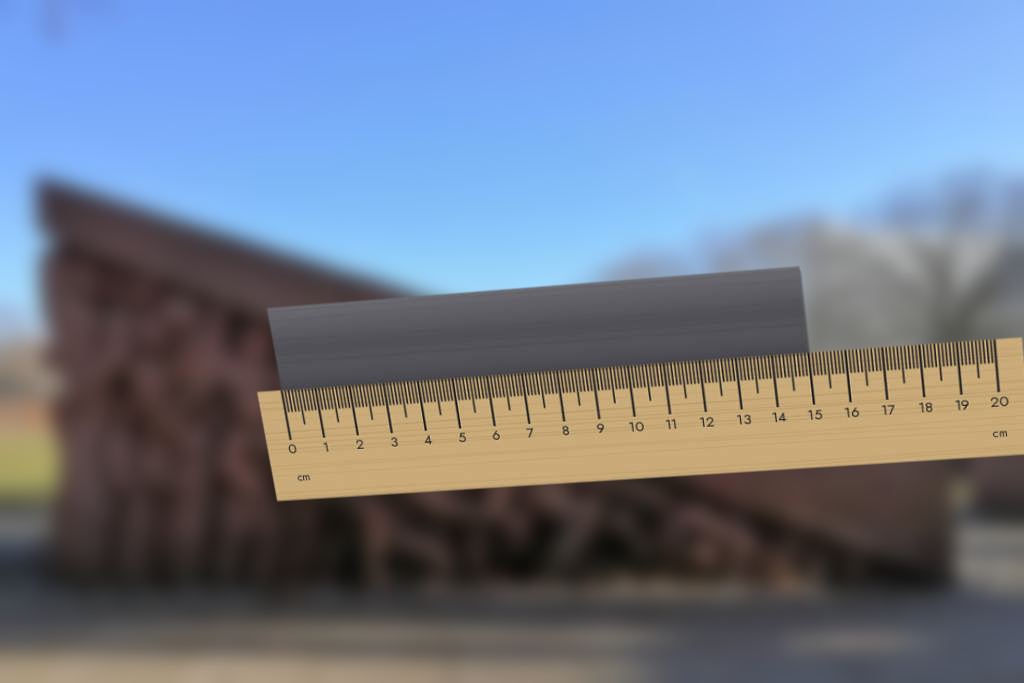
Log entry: 15 cm
